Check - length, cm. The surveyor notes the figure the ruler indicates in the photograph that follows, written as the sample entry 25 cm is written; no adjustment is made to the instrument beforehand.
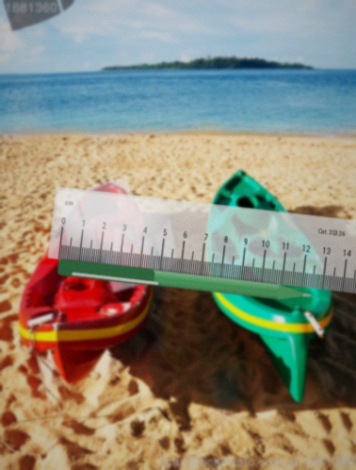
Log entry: 12.5 cm
